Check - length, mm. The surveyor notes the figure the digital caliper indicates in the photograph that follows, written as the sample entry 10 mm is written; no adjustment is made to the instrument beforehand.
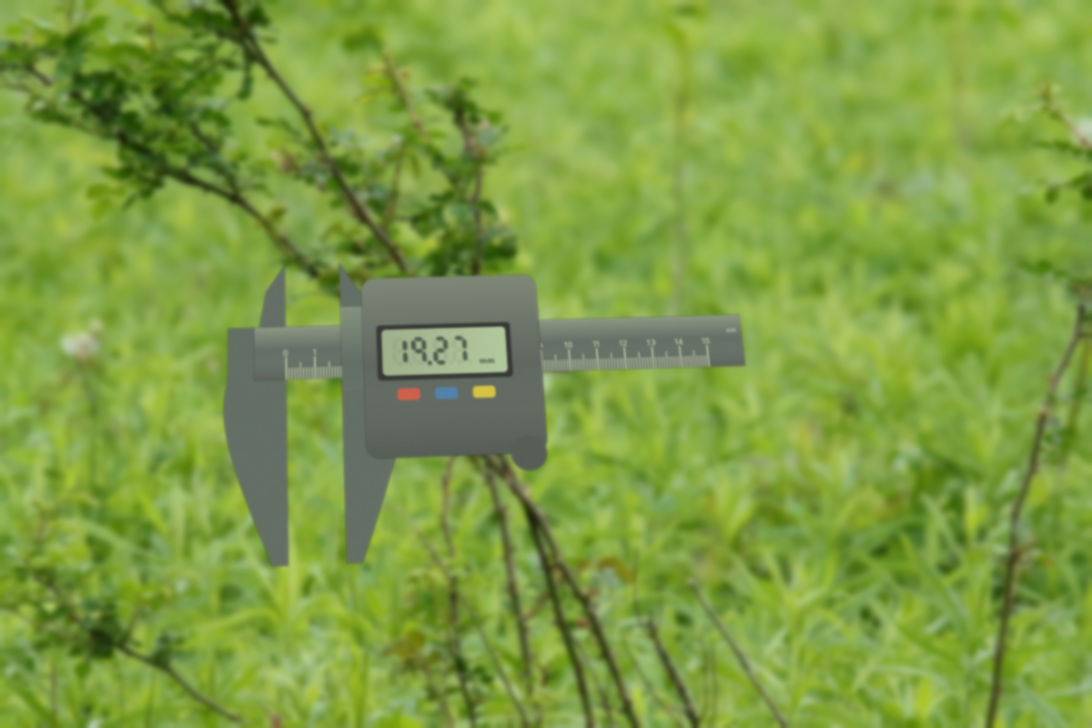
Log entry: 19.27 mm
